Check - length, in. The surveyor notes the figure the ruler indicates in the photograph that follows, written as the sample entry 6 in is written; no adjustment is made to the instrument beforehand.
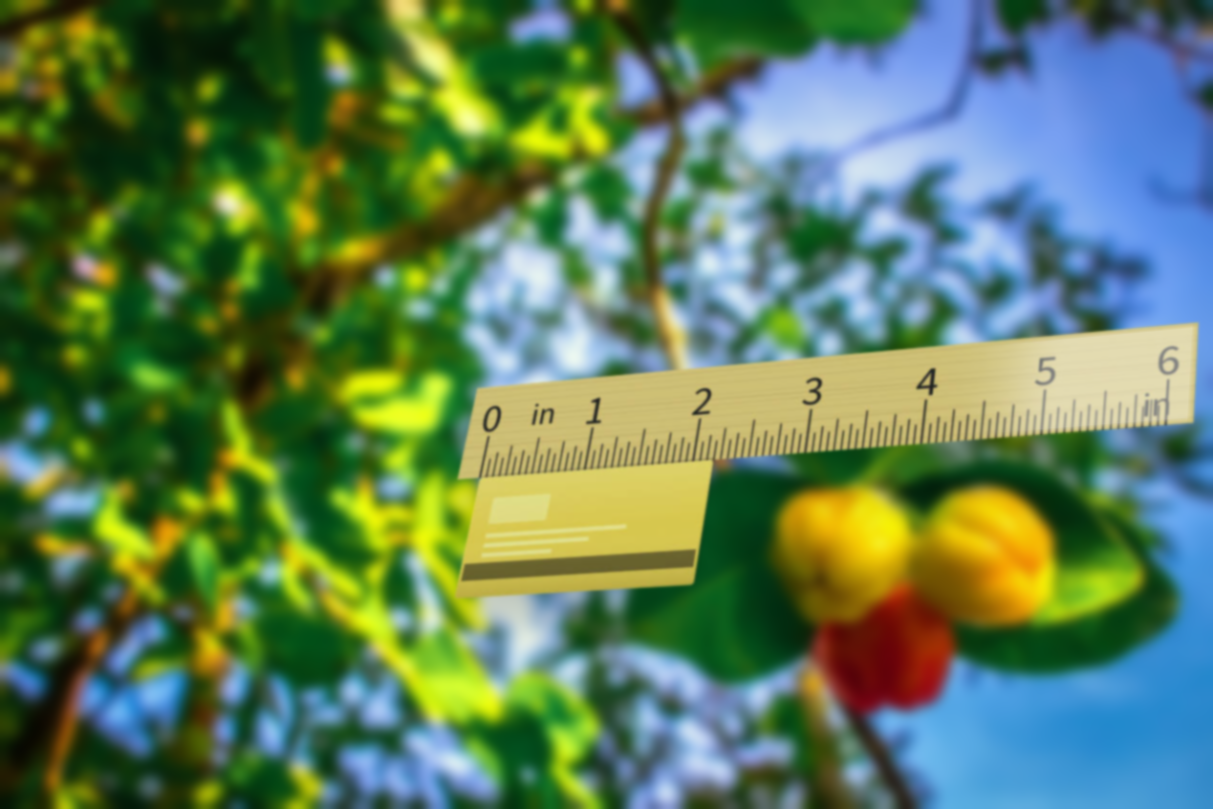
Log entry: 2.1875 in
